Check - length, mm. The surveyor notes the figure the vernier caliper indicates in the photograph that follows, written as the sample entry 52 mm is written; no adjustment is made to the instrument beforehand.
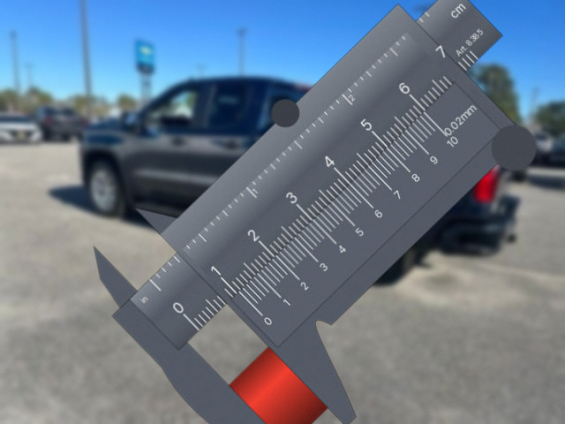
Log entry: 10.6 mm
